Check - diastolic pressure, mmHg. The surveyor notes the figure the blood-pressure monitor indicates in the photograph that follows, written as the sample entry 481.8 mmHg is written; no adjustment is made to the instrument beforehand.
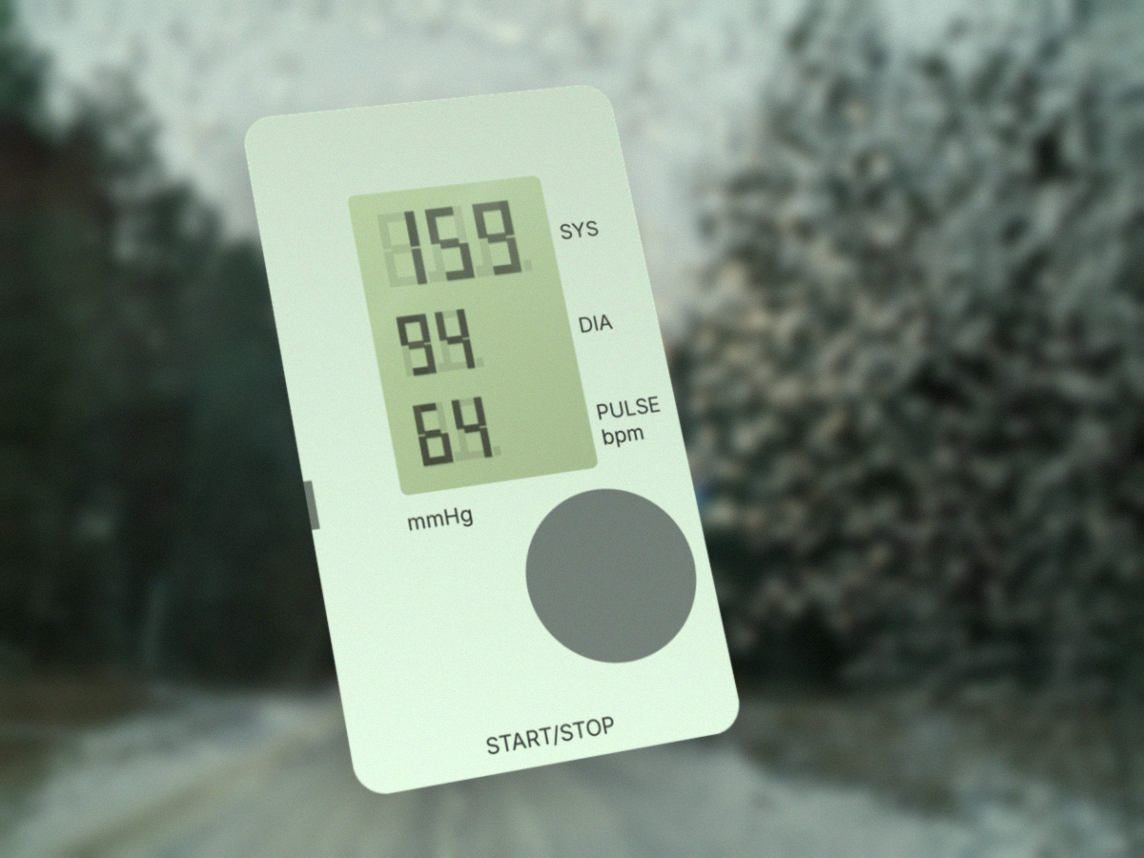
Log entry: 94 mmHg
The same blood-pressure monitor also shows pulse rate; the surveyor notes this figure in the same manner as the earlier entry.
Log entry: 64 bpm
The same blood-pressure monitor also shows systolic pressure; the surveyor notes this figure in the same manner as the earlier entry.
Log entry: 159 mmHg
